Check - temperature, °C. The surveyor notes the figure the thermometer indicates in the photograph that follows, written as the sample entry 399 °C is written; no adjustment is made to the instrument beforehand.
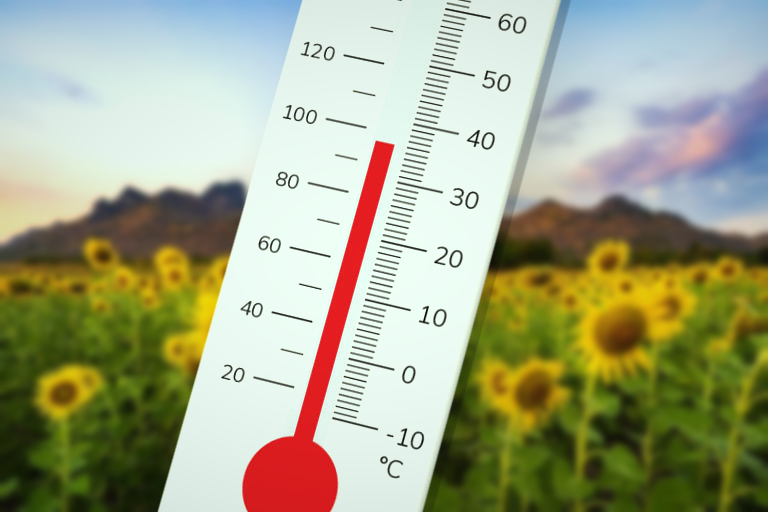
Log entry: 36 °C
